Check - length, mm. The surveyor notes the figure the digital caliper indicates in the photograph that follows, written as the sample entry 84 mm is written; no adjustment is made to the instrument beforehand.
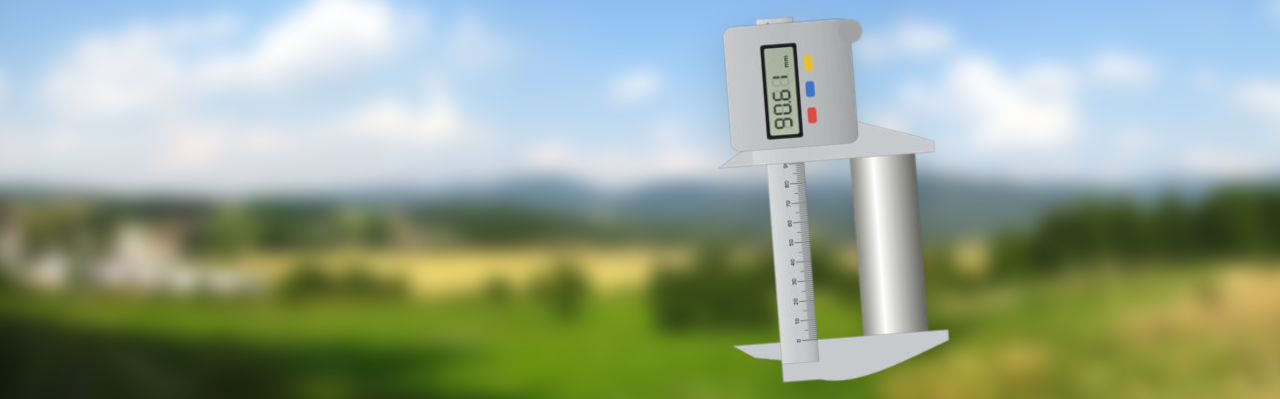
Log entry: 90.61 mm
